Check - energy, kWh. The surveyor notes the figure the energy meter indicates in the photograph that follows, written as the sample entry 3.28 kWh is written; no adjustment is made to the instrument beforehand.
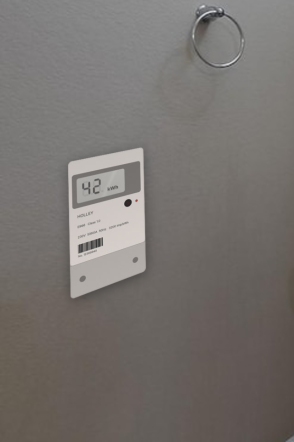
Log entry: 42 kWh
